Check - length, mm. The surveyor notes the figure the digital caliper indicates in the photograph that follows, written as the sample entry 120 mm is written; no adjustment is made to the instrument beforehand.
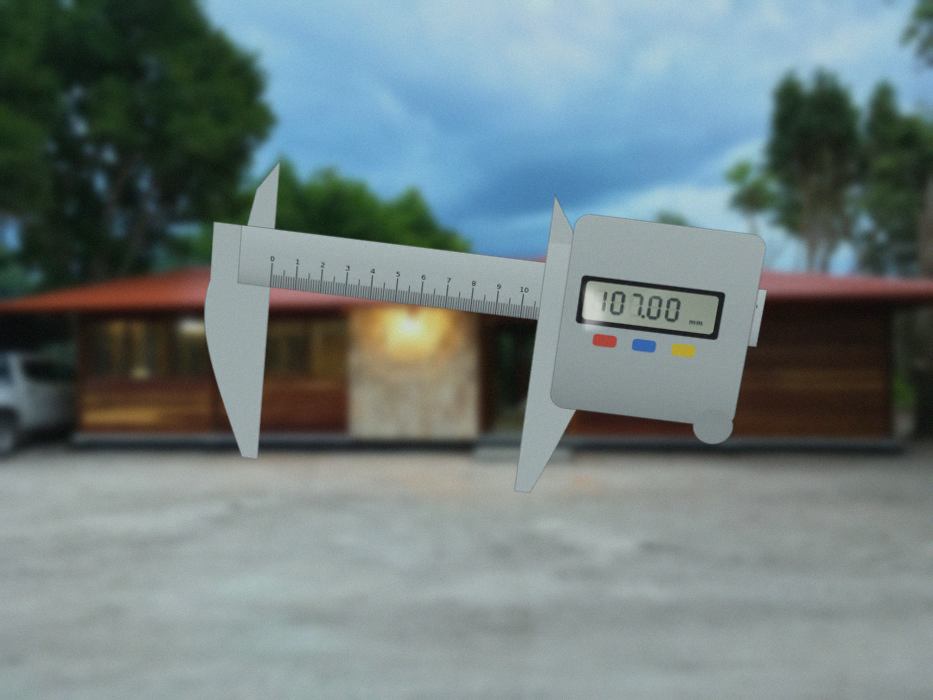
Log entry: 107.00 mm
